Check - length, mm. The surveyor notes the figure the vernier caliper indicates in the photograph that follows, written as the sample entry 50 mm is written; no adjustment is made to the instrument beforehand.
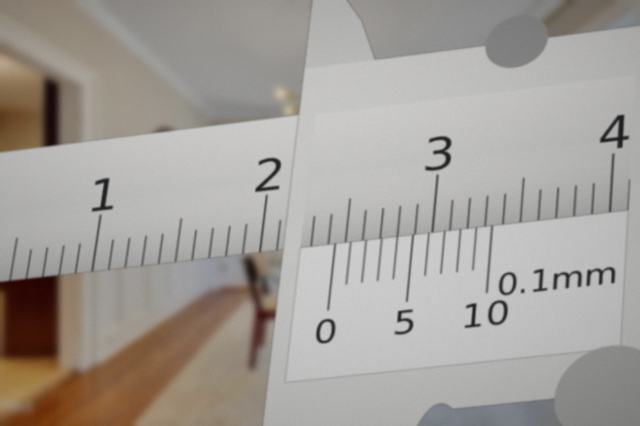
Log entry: 24.4 mm
